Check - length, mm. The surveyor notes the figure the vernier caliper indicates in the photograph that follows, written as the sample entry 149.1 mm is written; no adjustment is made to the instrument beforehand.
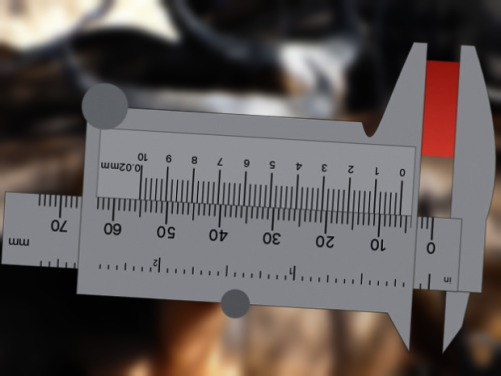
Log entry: 6.2 mm
